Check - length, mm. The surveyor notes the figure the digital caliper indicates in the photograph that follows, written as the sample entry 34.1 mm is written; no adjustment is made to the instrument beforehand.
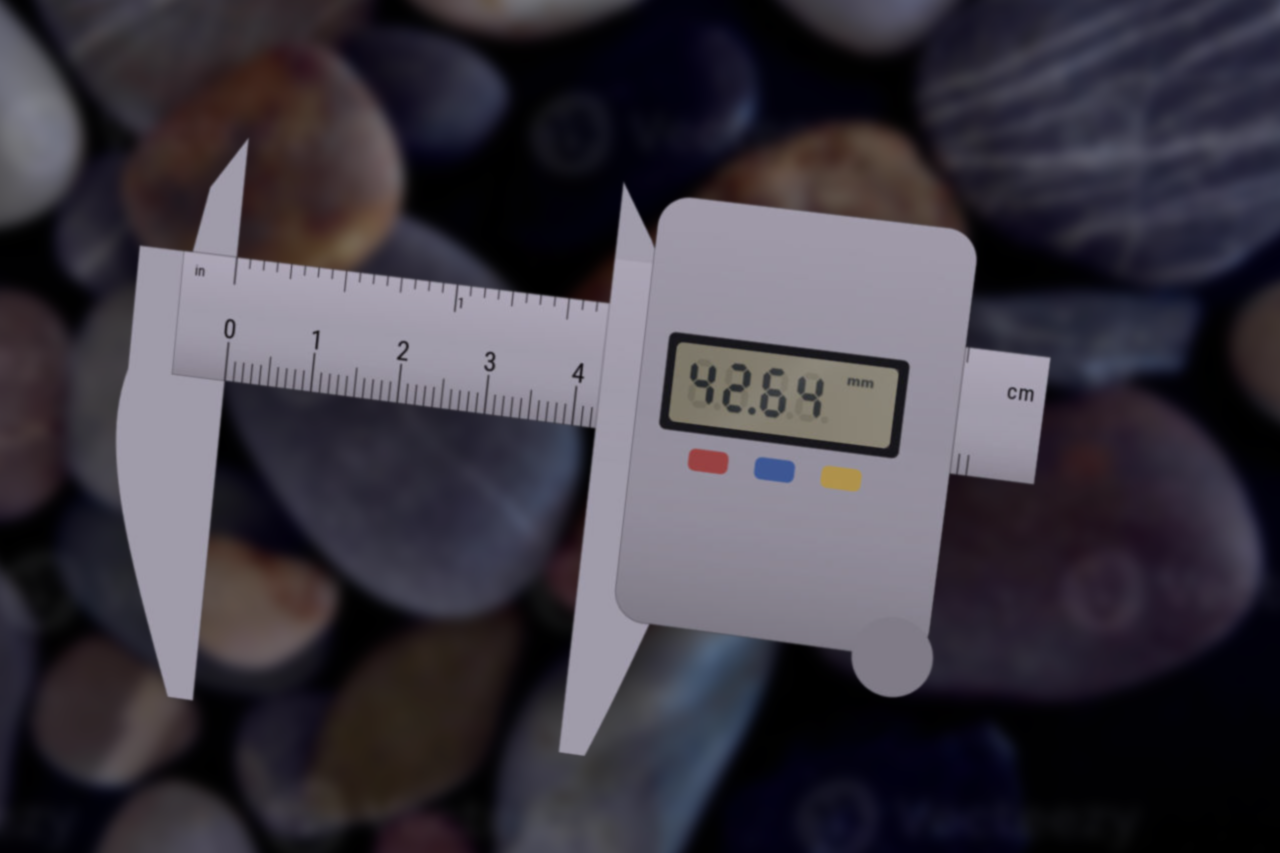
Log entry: 42.64 mm
